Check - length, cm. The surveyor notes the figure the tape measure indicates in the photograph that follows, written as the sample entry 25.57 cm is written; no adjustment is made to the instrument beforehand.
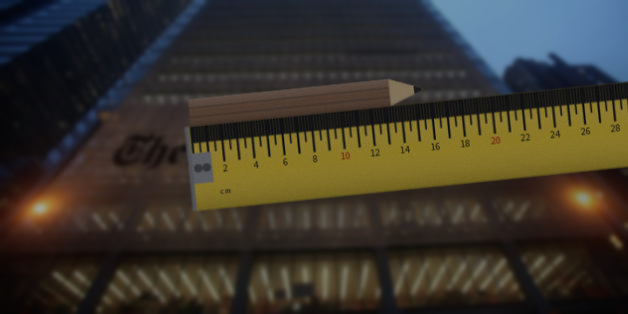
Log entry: 15.5 cm
